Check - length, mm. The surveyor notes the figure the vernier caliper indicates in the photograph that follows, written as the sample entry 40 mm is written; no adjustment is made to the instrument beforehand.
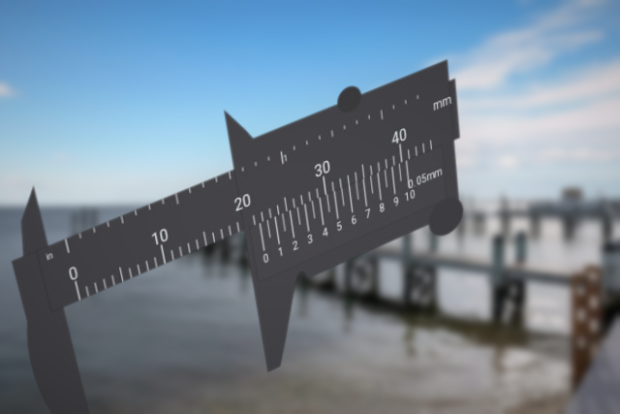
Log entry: 21.6 mm
